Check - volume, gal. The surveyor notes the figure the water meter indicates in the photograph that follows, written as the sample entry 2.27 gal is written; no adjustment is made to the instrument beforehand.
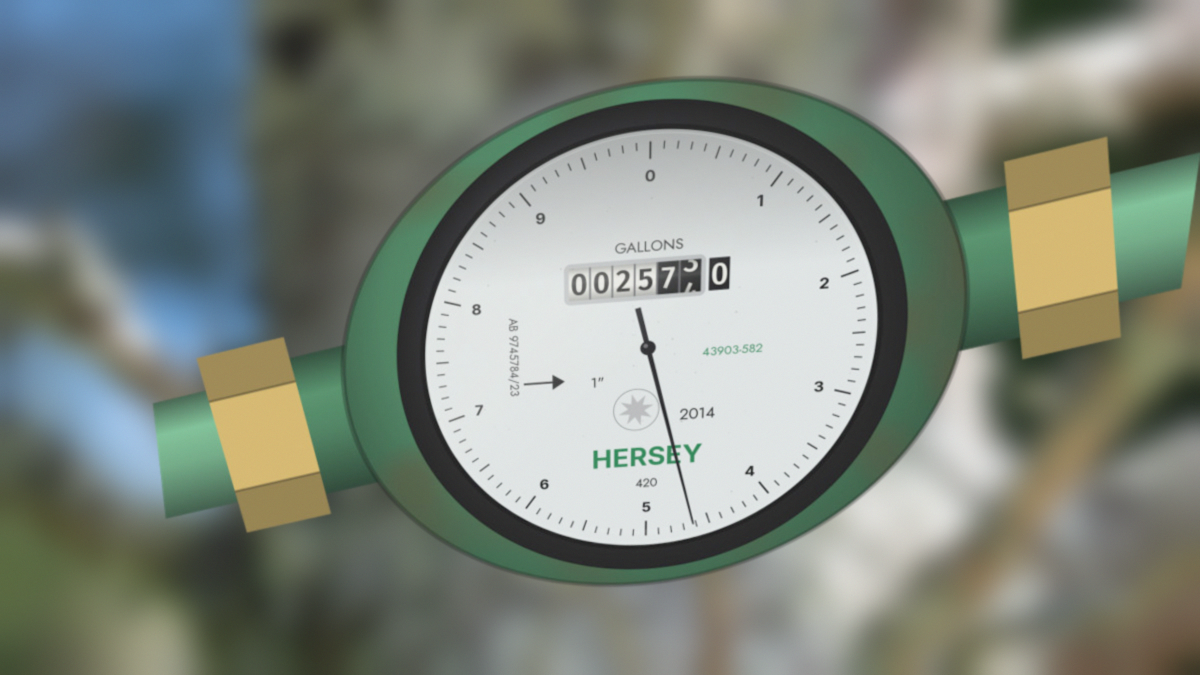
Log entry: 25734.6 gal
